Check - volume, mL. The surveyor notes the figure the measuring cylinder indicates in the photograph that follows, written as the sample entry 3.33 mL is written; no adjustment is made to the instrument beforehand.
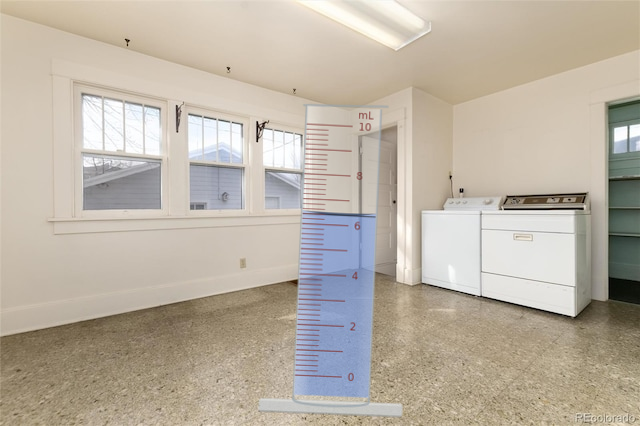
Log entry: 6.4 mL
